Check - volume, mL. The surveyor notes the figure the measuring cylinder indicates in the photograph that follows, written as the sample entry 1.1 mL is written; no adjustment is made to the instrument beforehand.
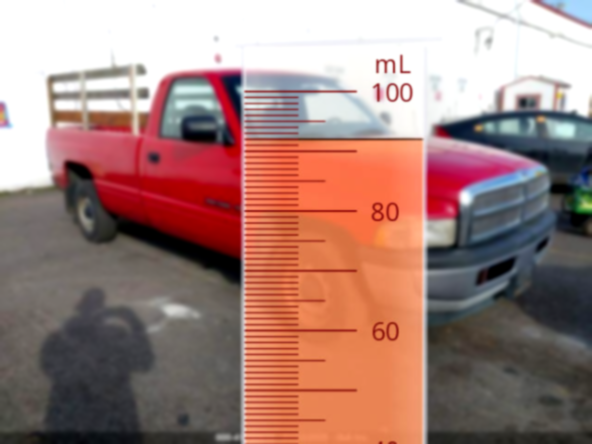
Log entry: 92 mL
